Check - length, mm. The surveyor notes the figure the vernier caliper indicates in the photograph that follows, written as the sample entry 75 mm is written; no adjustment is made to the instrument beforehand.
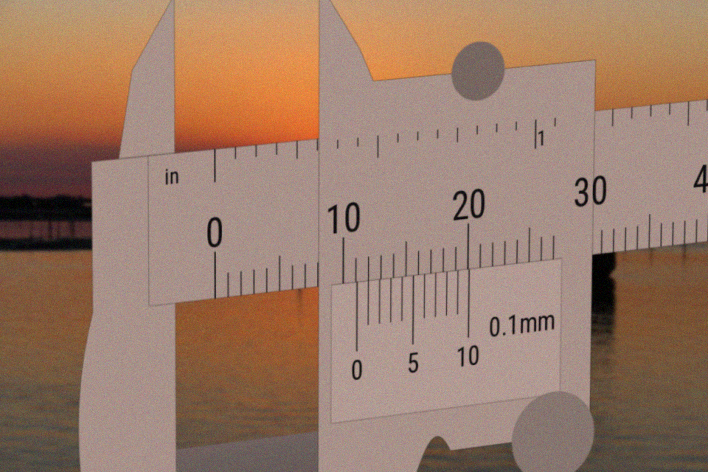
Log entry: 11.1 mm
